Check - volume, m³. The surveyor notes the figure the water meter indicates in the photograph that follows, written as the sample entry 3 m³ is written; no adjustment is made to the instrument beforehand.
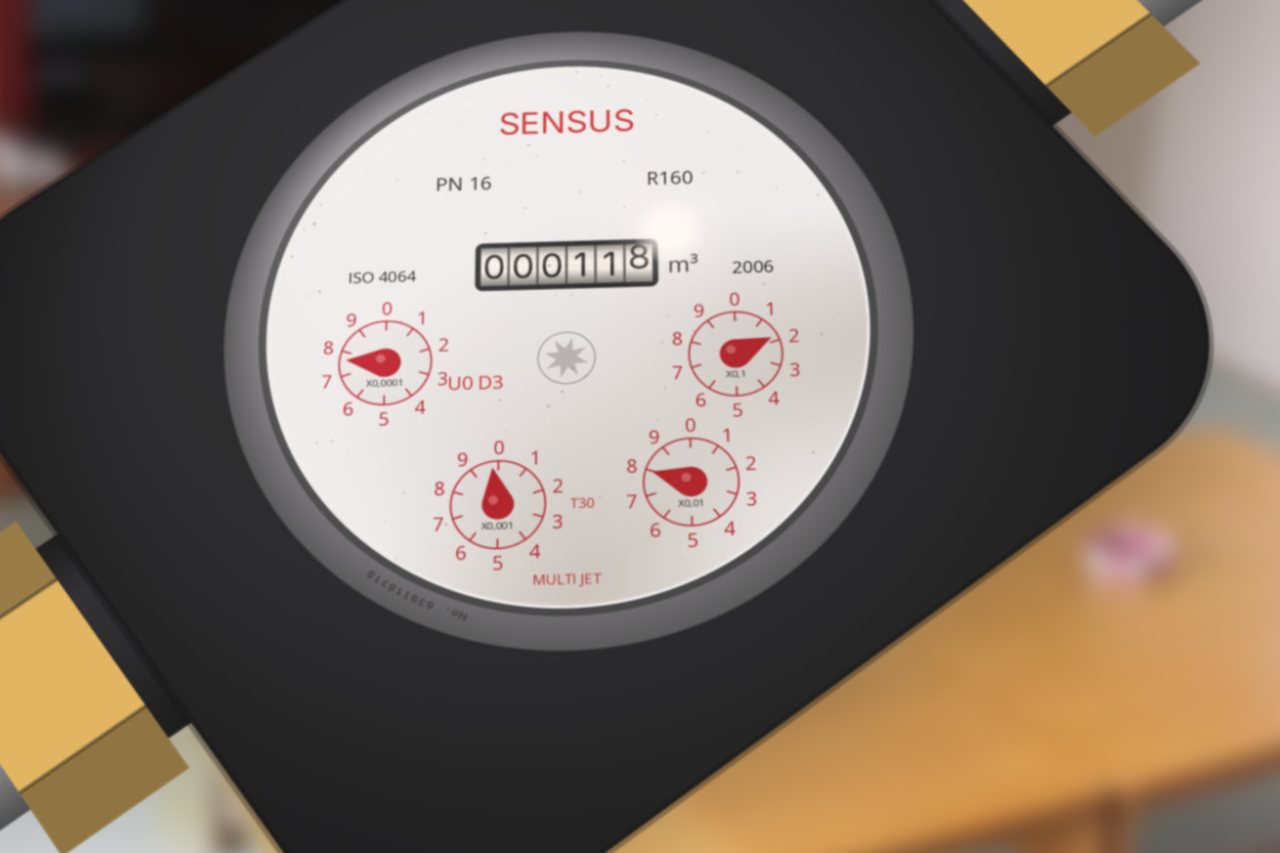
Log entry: 118.1797 m³
